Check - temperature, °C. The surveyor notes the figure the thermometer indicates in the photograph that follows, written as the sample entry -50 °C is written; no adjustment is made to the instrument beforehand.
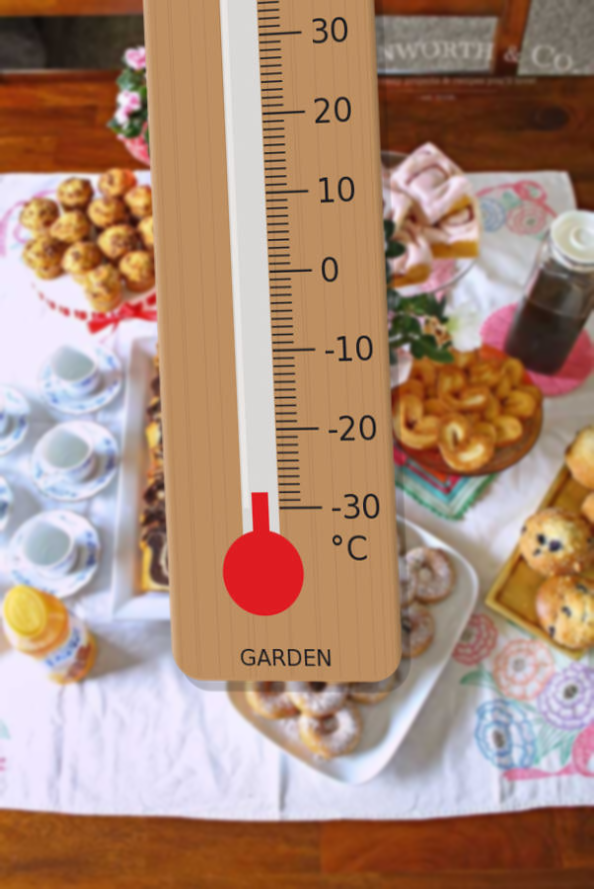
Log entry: -28 °C
